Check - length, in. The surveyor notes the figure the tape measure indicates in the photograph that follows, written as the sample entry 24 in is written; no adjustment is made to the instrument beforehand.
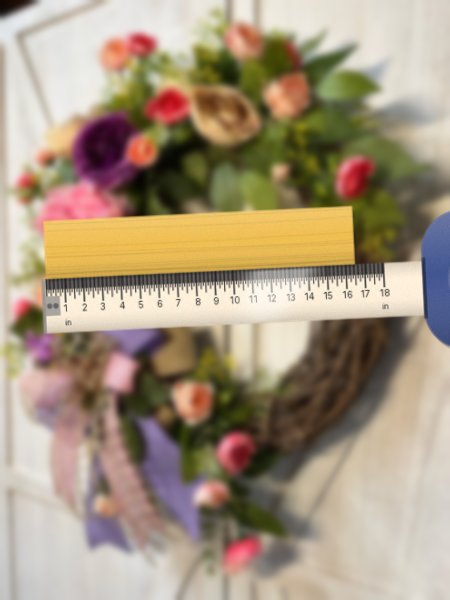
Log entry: 16.5 in
